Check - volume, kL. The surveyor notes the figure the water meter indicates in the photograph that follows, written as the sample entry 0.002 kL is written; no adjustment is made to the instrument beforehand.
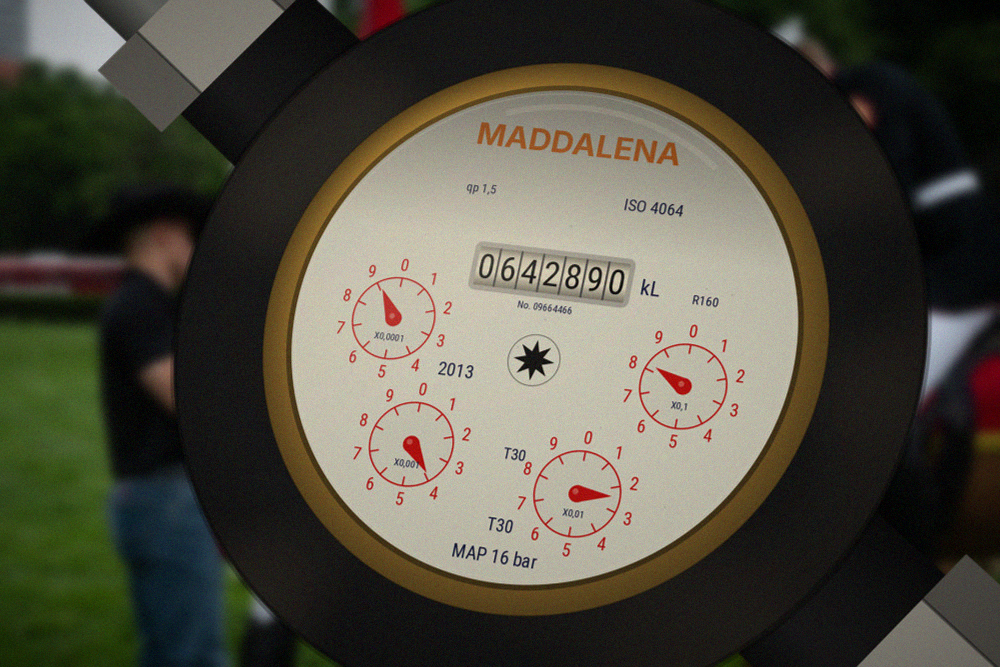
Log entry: 642890.8239 kL
